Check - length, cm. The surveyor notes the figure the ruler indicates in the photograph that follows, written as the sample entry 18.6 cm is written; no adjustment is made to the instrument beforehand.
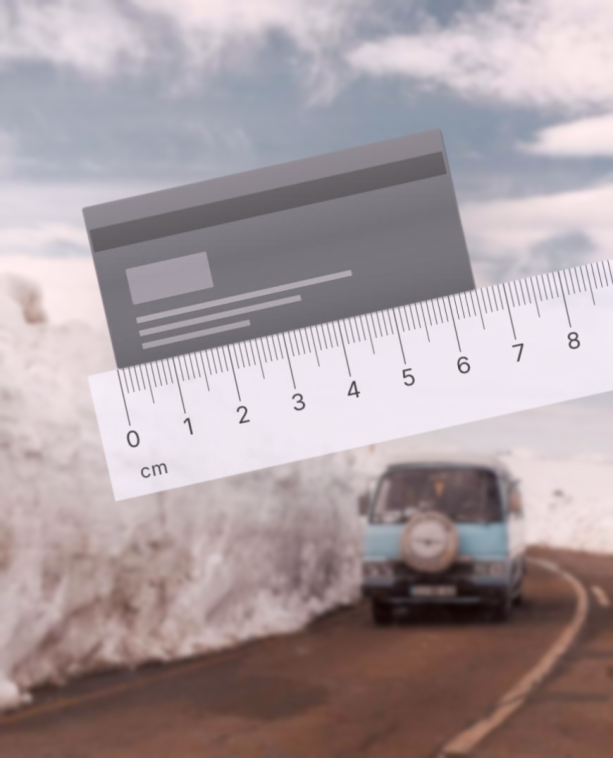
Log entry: 6.5 cm
